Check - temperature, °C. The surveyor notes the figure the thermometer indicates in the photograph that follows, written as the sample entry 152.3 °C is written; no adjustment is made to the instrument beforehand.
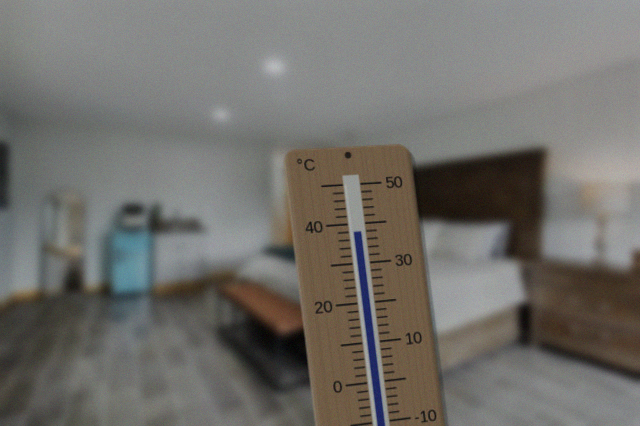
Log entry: 38 °C
